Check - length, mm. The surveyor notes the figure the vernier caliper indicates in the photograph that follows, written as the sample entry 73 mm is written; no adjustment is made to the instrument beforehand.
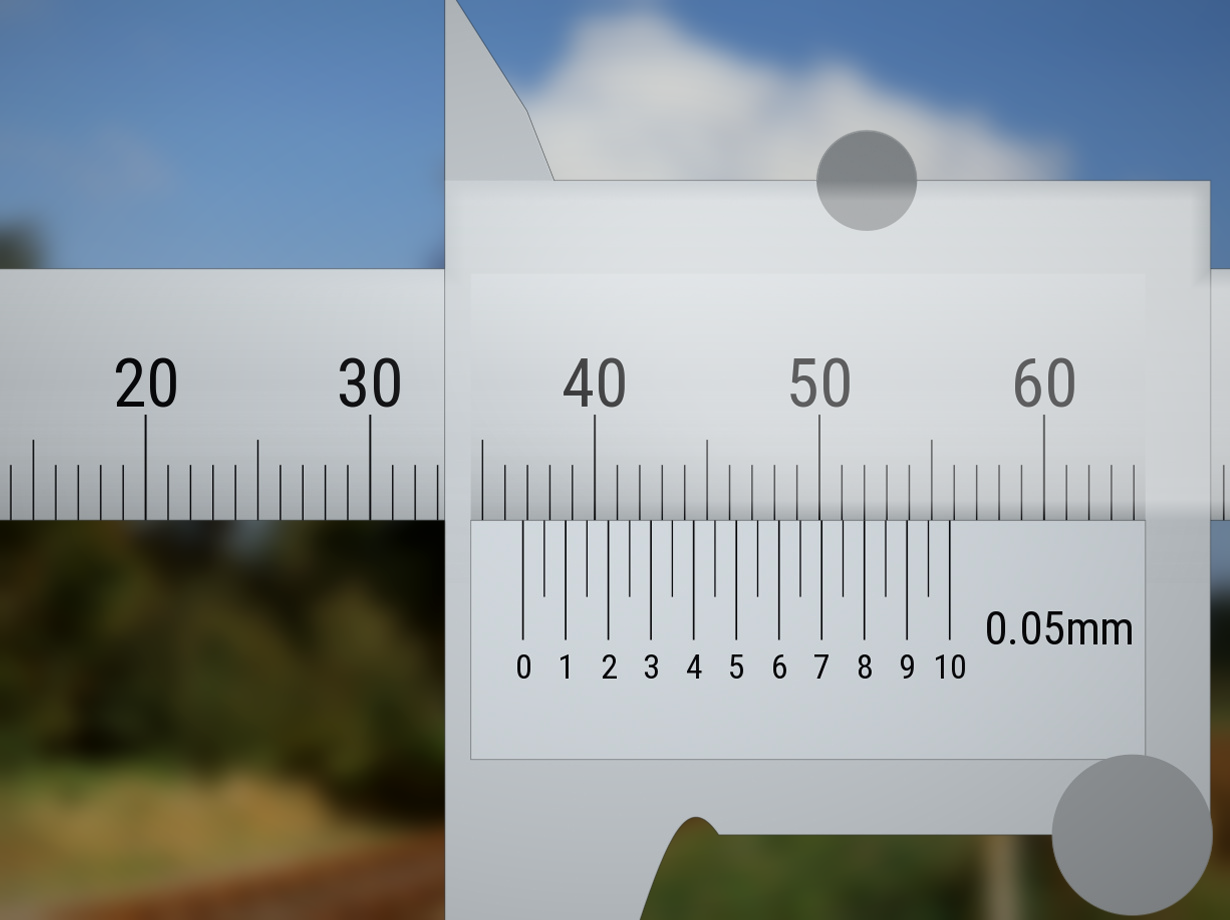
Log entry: 36.8 mm
